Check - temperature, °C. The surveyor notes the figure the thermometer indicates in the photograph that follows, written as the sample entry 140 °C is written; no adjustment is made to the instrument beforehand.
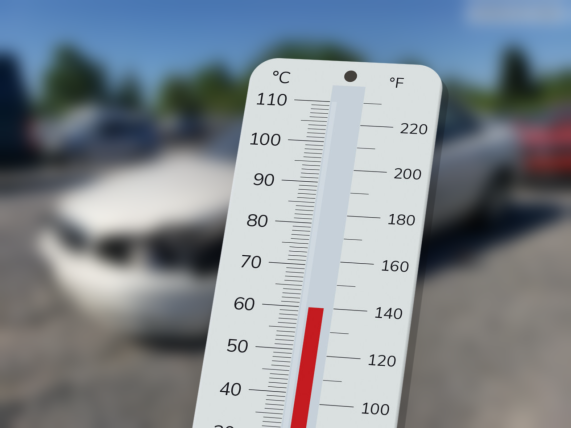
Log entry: 60 °C
